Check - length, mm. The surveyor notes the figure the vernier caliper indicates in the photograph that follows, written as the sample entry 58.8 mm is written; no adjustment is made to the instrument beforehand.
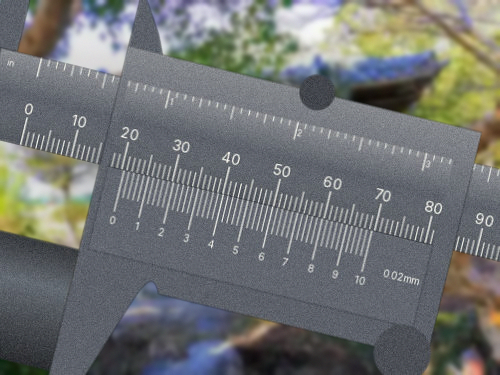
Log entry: 20.5 mm
